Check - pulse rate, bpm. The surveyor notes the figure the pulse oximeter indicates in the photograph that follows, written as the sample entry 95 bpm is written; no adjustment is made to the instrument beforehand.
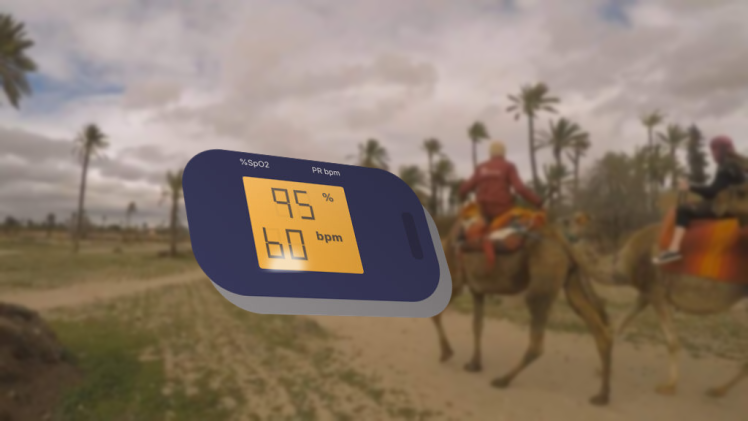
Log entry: 60 bpm
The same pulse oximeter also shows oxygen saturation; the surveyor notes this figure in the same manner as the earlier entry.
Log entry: 95 %
